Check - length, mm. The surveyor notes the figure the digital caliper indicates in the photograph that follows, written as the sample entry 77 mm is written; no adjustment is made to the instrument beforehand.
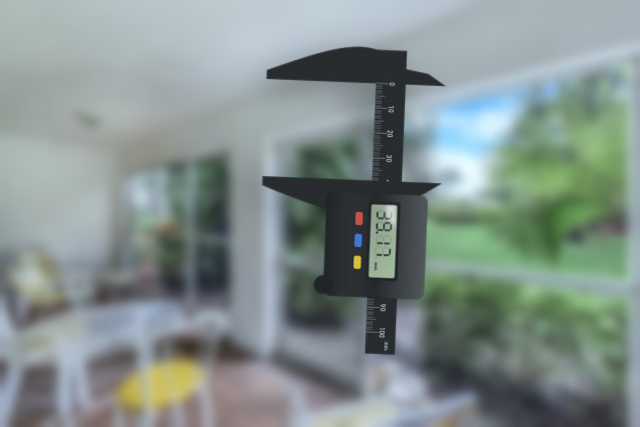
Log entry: 39.17 mm
